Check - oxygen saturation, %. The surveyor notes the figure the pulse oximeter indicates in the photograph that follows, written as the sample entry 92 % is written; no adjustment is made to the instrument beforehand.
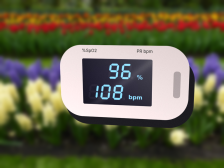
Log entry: 96 %
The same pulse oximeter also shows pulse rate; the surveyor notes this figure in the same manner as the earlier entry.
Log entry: 108 bpm
